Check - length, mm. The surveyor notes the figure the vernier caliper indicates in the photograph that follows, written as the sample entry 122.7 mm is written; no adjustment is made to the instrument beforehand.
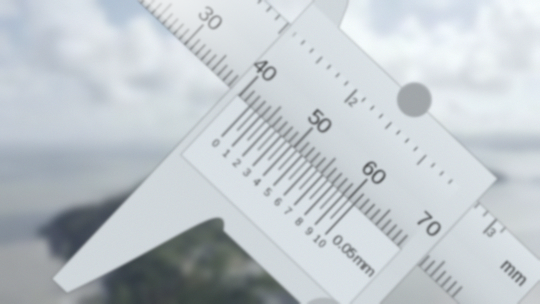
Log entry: 42.0 mm
